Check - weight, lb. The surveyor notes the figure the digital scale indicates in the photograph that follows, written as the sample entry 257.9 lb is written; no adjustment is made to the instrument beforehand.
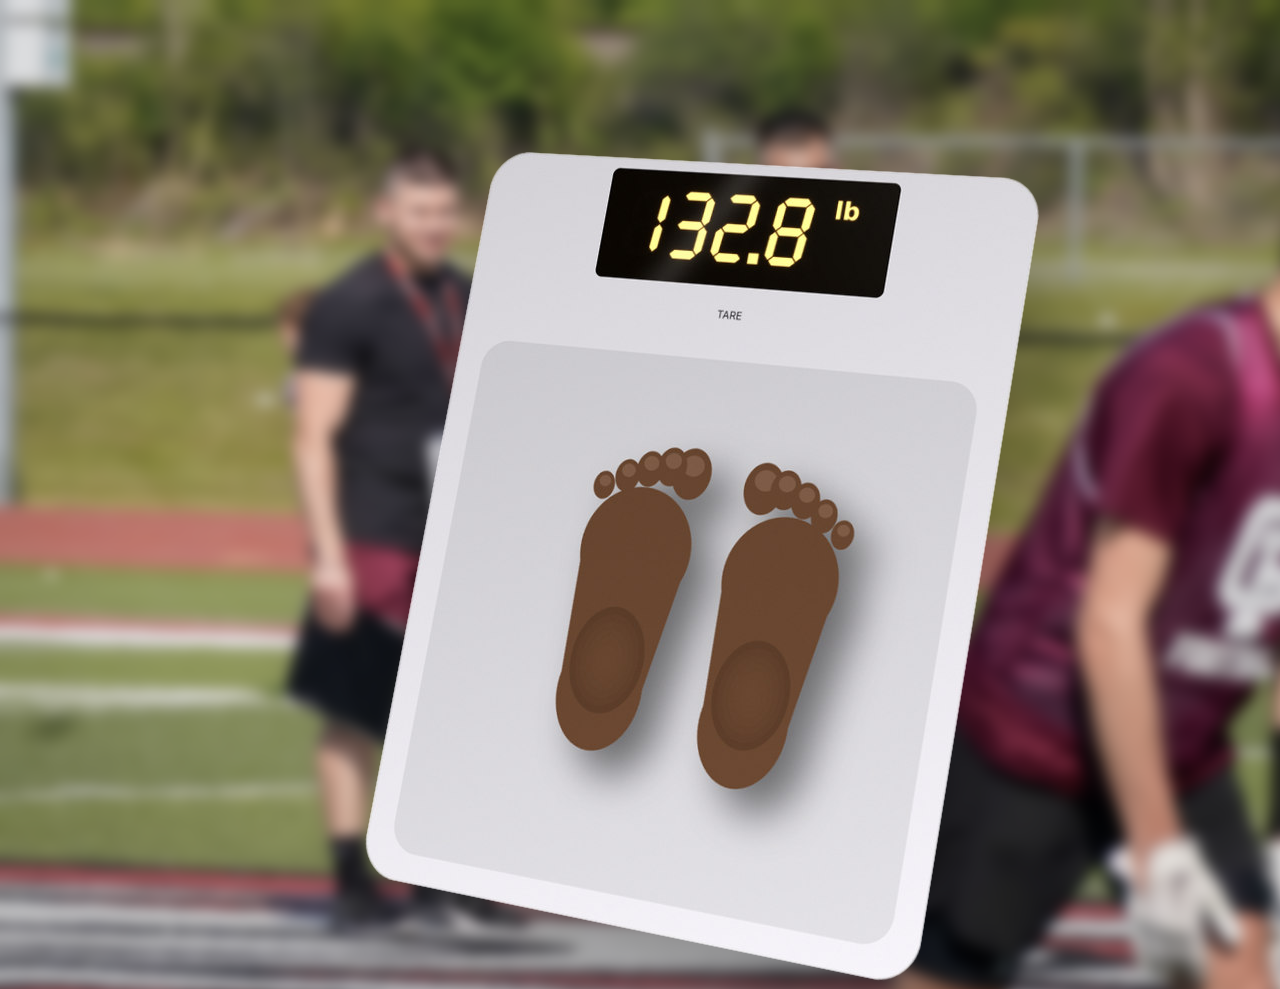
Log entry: 132.8 lb
